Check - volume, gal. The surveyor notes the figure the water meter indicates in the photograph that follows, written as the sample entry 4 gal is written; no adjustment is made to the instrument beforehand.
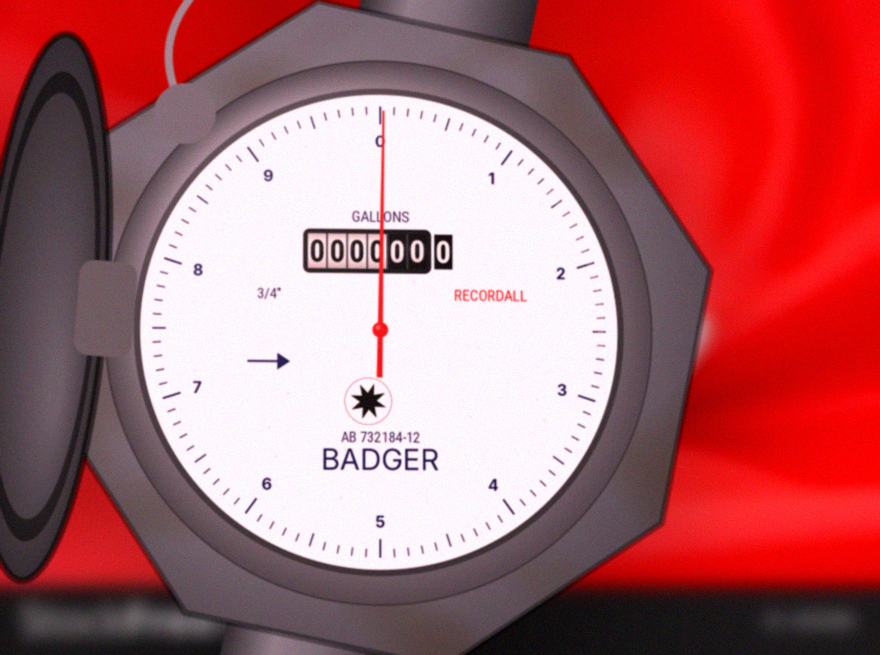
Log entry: 0.0 gal
